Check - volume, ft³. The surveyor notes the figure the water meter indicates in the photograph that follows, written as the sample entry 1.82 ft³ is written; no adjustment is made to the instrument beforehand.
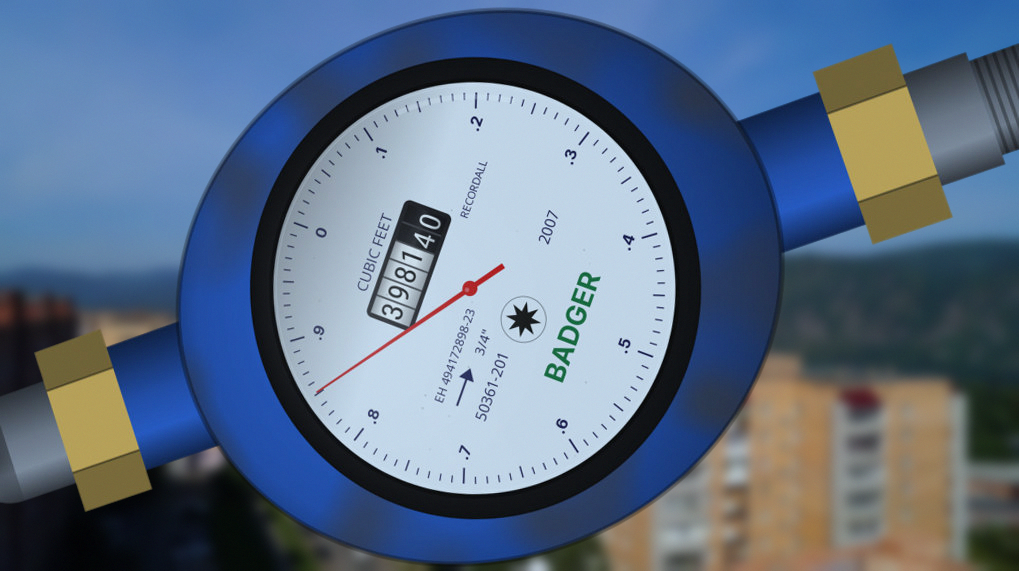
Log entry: 398139.85 ft³
